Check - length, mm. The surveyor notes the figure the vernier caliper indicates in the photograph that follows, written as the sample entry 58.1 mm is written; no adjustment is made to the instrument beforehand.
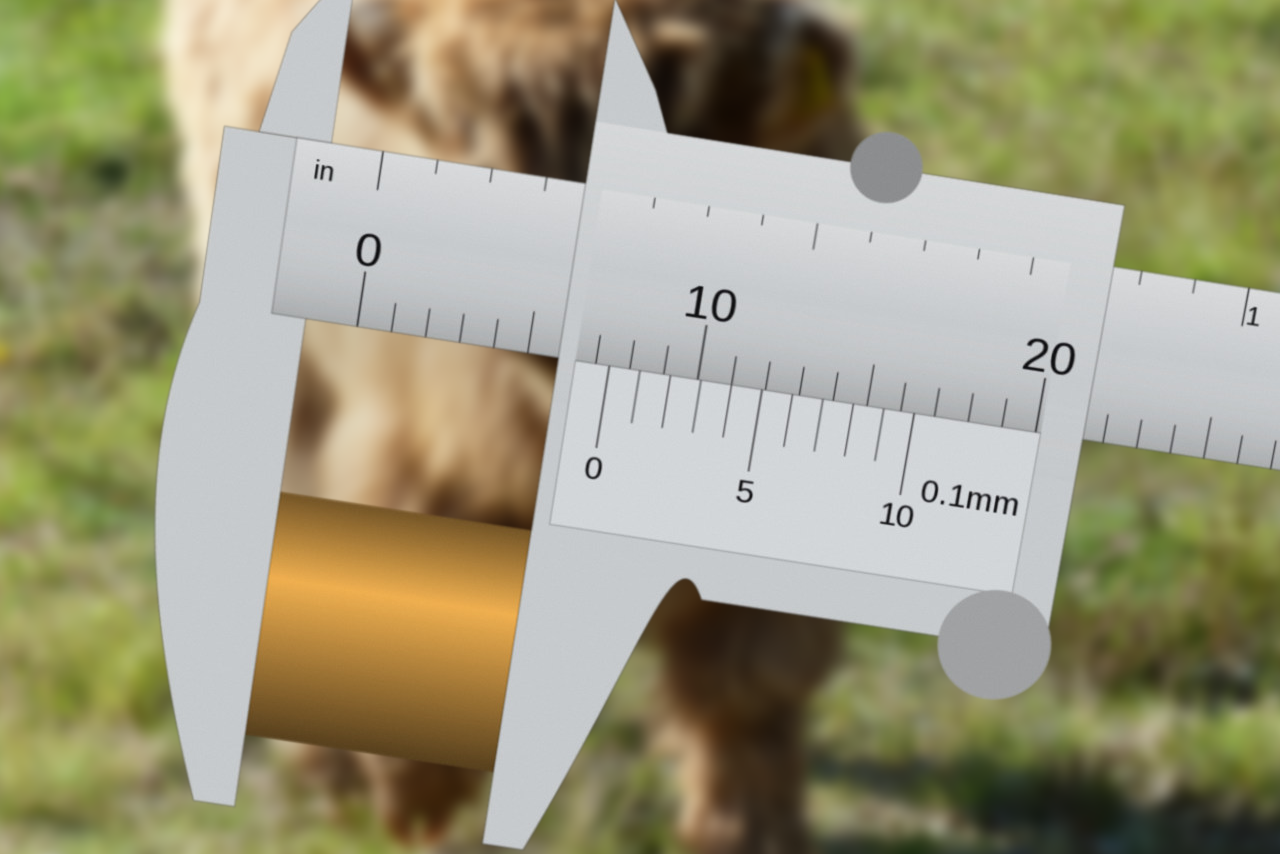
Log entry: 7.4 mm
